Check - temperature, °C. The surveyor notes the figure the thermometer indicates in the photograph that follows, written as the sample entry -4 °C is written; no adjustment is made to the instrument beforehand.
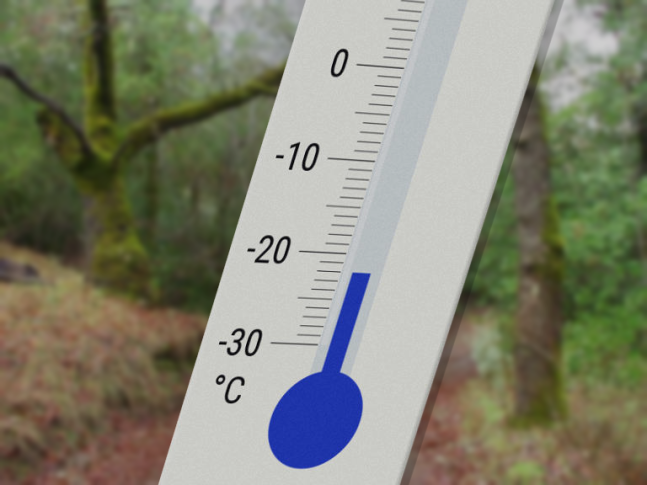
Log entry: -22 °C
